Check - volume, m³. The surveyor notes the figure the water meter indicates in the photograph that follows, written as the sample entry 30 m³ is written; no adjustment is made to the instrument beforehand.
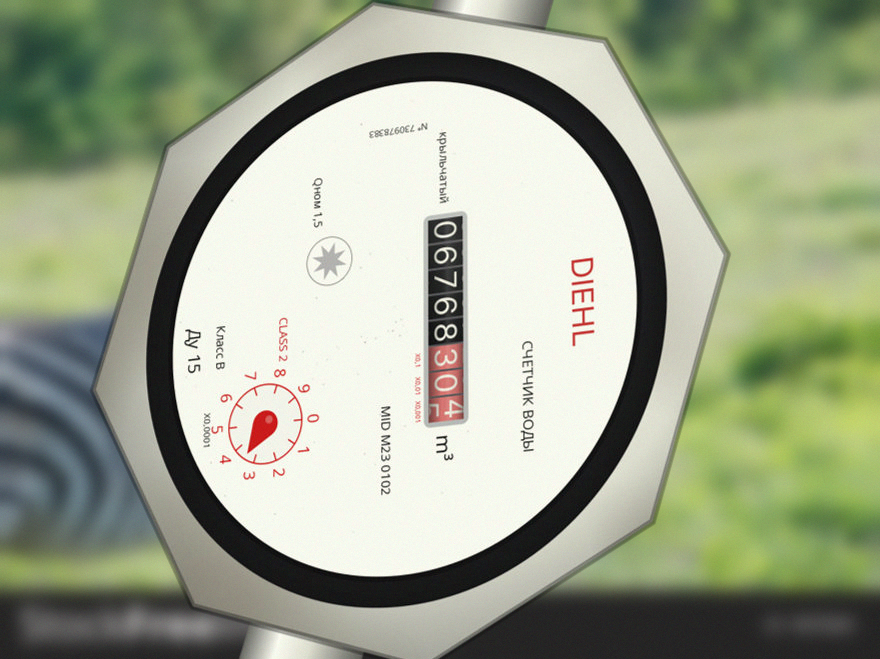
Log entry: 6768.3043 m³
